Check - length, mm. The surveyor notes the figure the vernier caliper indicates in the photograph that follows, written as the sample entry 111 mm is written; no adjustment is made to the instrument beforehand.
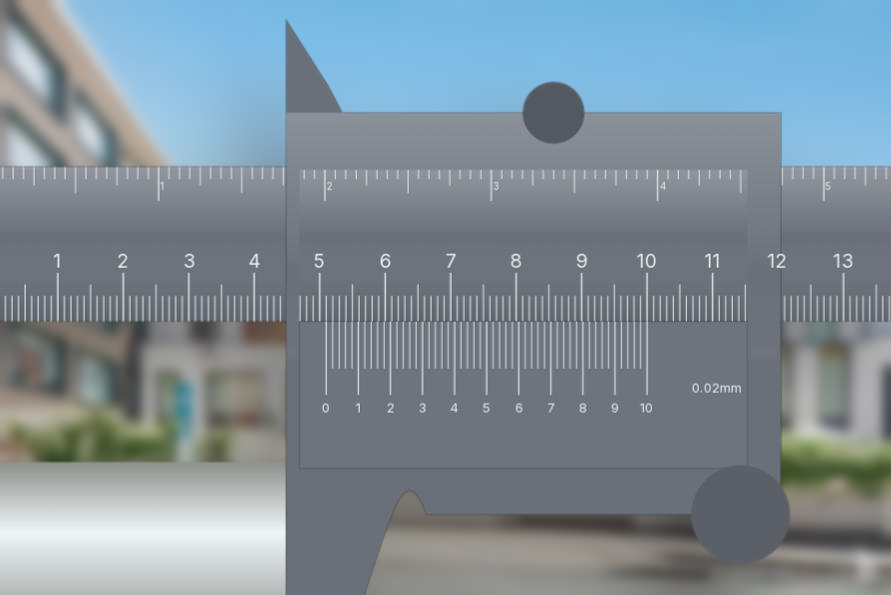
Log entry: 51.0 mm
